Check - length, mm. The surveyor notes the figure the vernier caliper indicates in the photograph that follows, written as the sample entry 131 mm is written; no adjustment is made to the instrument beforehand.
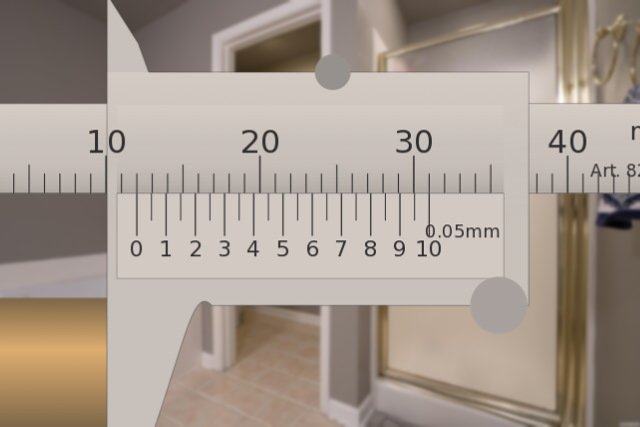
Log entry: 12.0 mm
